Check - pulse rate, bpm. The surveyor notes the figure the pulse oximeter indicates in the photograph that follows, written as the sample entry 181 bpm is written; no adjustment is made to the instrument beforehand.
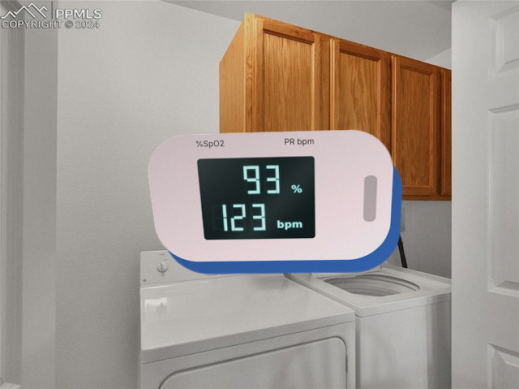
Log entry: 123 bpm
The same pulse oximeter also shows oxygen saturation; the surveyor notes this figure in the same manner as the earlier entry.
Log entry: 93 %
